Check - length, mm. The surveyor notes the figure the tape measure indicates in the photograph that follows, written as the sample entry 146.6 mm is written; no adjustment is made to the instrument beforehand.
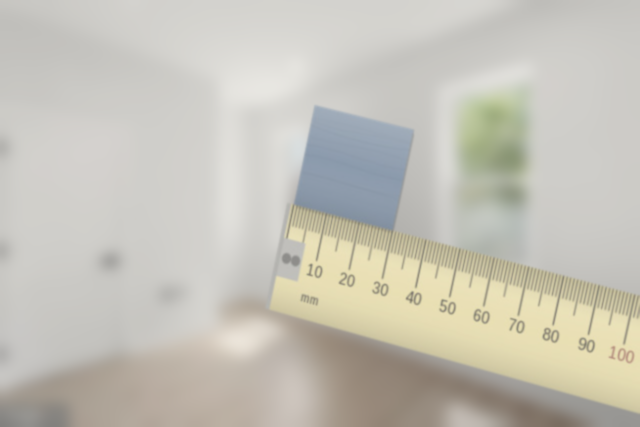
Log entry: 30 mm
